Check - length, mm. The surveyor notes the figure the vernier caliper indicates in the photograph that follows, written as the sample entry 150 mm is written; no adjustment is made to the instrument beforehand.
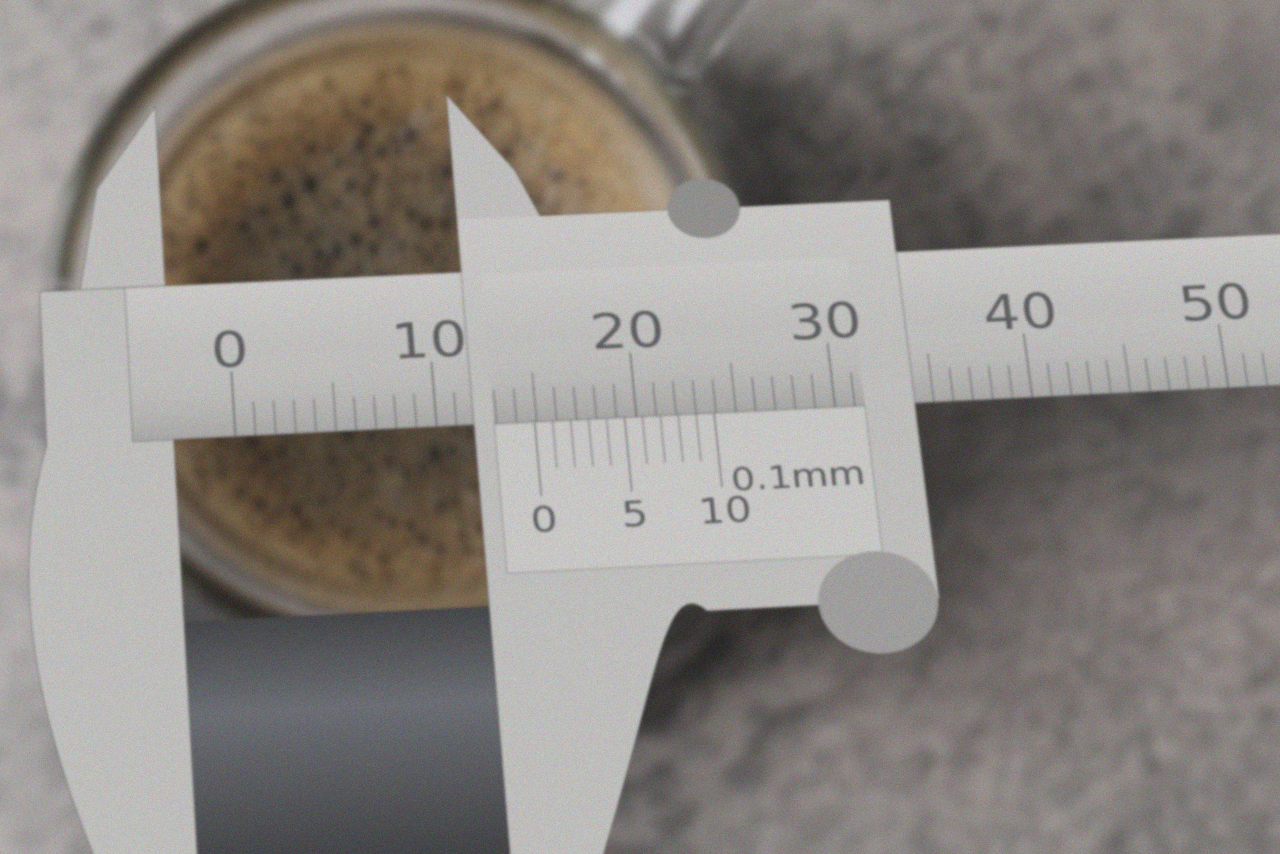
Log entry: 14.9 mm
